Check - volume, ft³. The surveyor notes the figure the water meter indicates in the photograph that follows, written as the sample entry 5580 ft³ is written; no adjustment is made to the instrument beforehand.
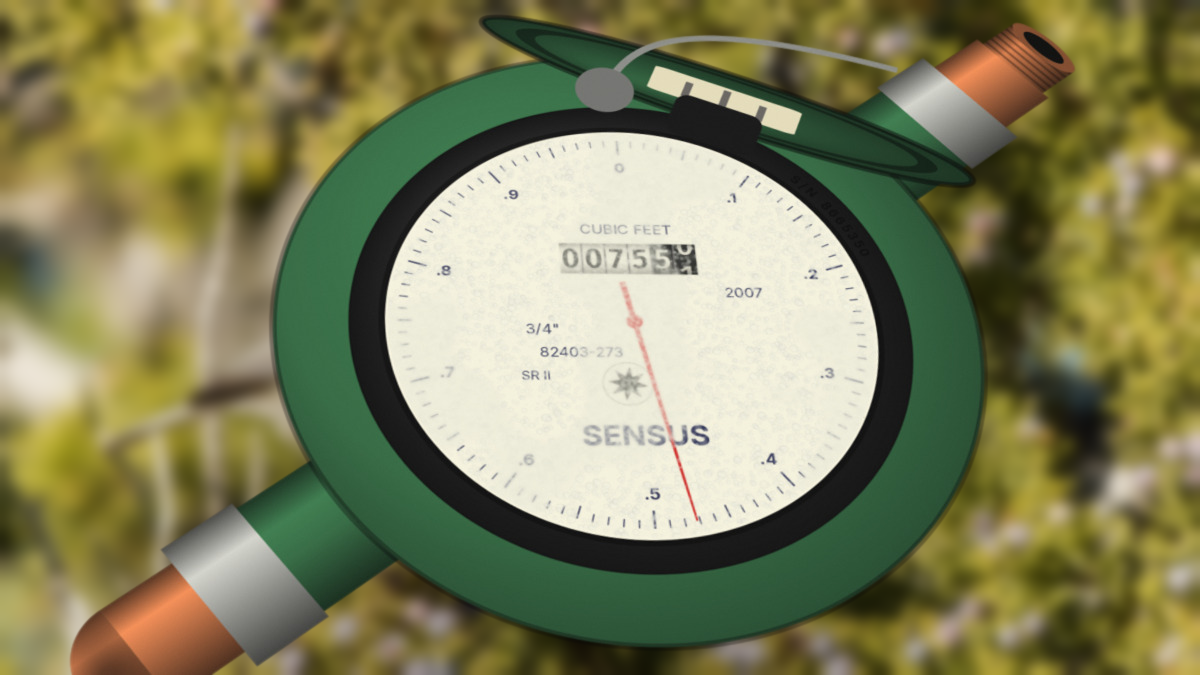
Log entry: 7550.47 ft³
